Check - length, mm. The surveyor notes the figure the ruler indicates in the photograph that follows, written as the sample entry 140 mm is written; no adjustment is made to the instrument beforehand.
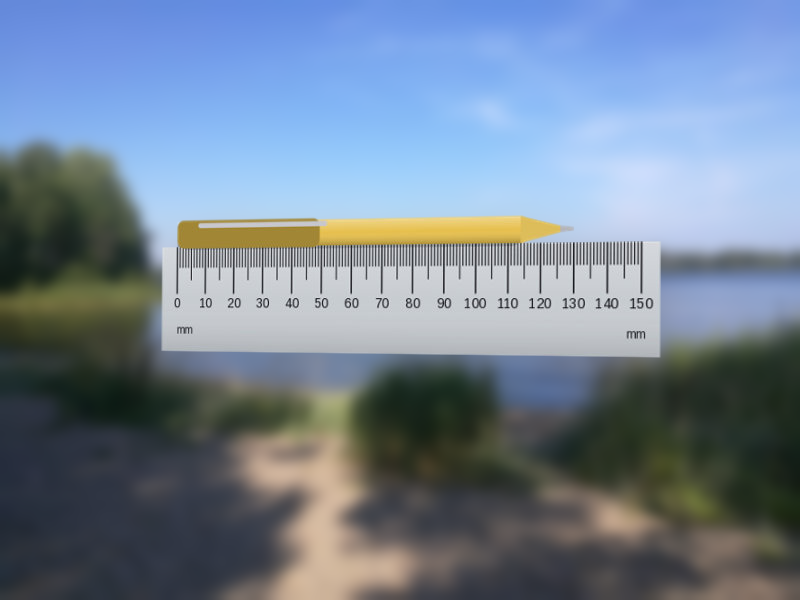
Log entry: 130 mm
